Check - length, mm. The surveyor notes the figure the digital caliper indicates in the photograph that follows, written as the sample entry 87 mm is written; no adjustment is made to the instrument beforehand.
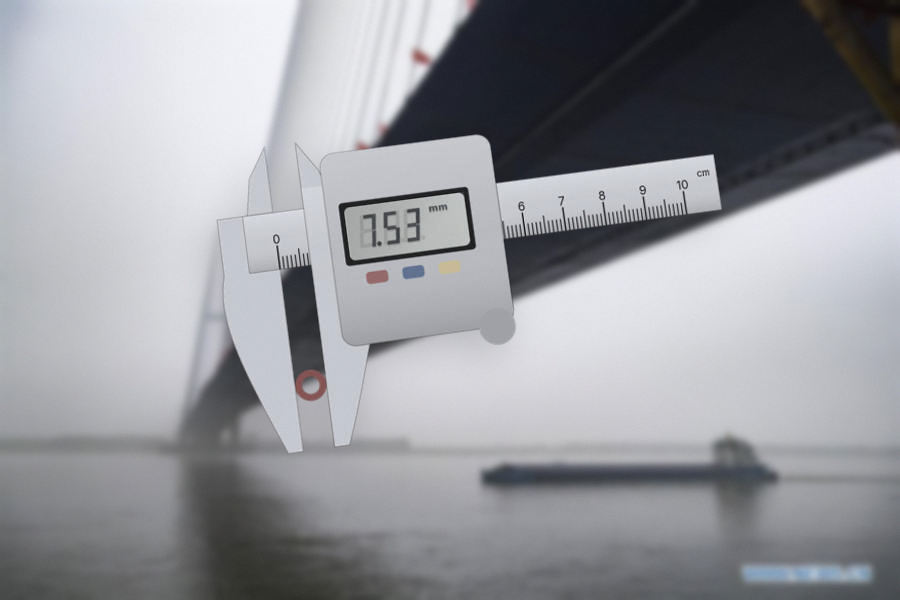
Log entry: 7.53 mm
